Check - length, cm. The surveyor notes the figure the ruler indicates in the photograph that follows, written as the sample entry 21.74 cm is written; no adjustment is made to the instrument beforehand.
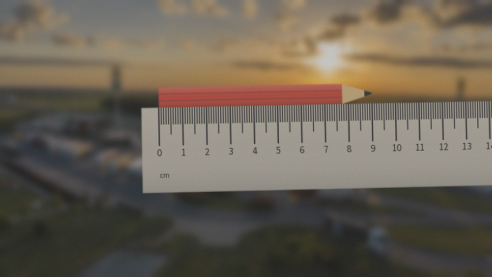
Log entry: 9 cm
